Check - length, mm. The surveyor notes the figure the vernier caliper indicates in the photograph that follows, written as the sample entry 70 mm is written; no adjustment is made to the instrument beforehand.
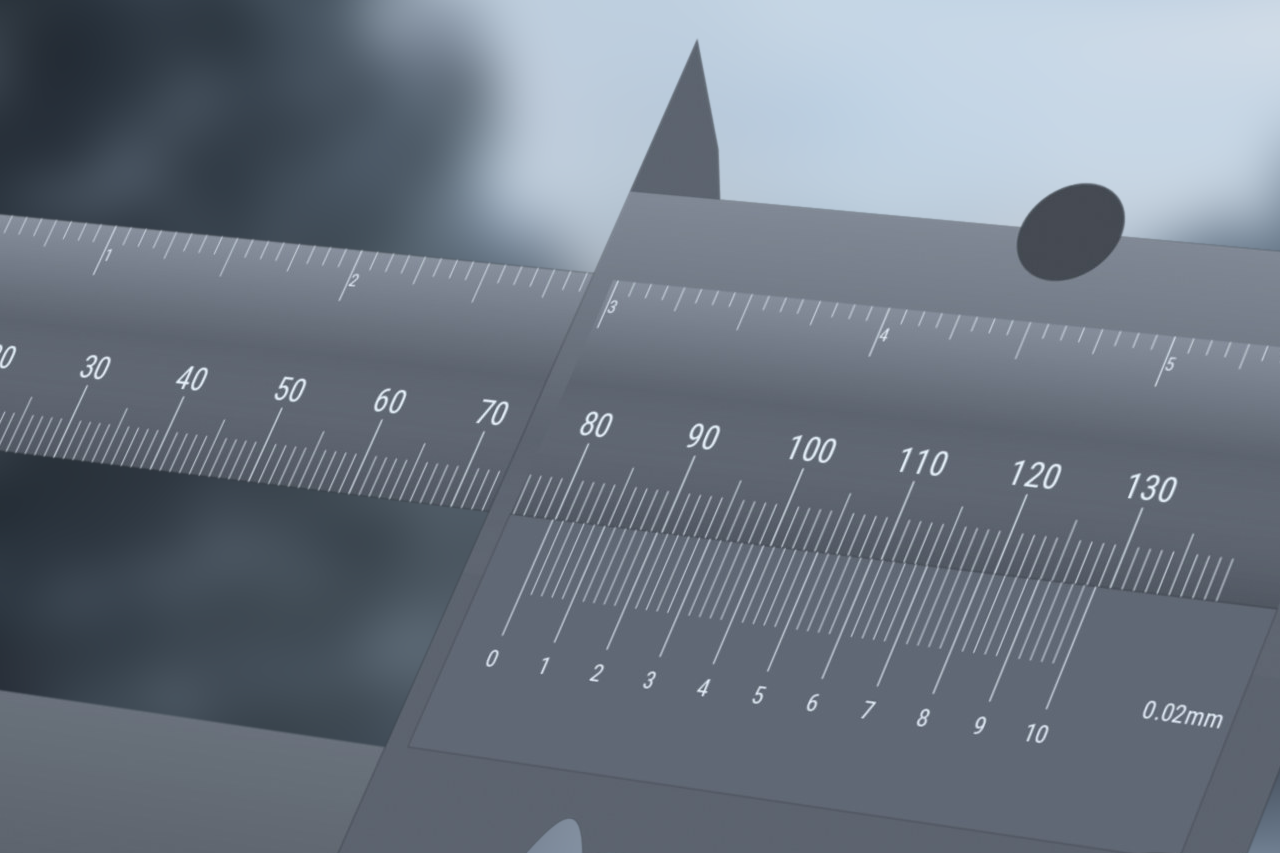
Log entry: 79.8 mm
